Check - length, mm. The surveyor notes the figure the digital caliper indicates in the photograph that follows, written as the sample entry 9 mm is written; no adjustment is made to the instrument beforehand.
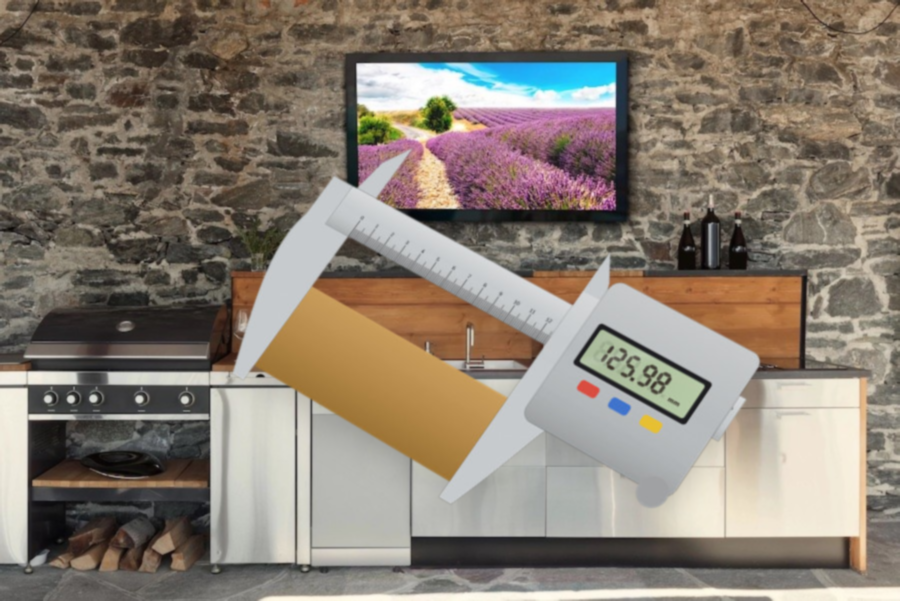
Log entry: 125.98 mm
